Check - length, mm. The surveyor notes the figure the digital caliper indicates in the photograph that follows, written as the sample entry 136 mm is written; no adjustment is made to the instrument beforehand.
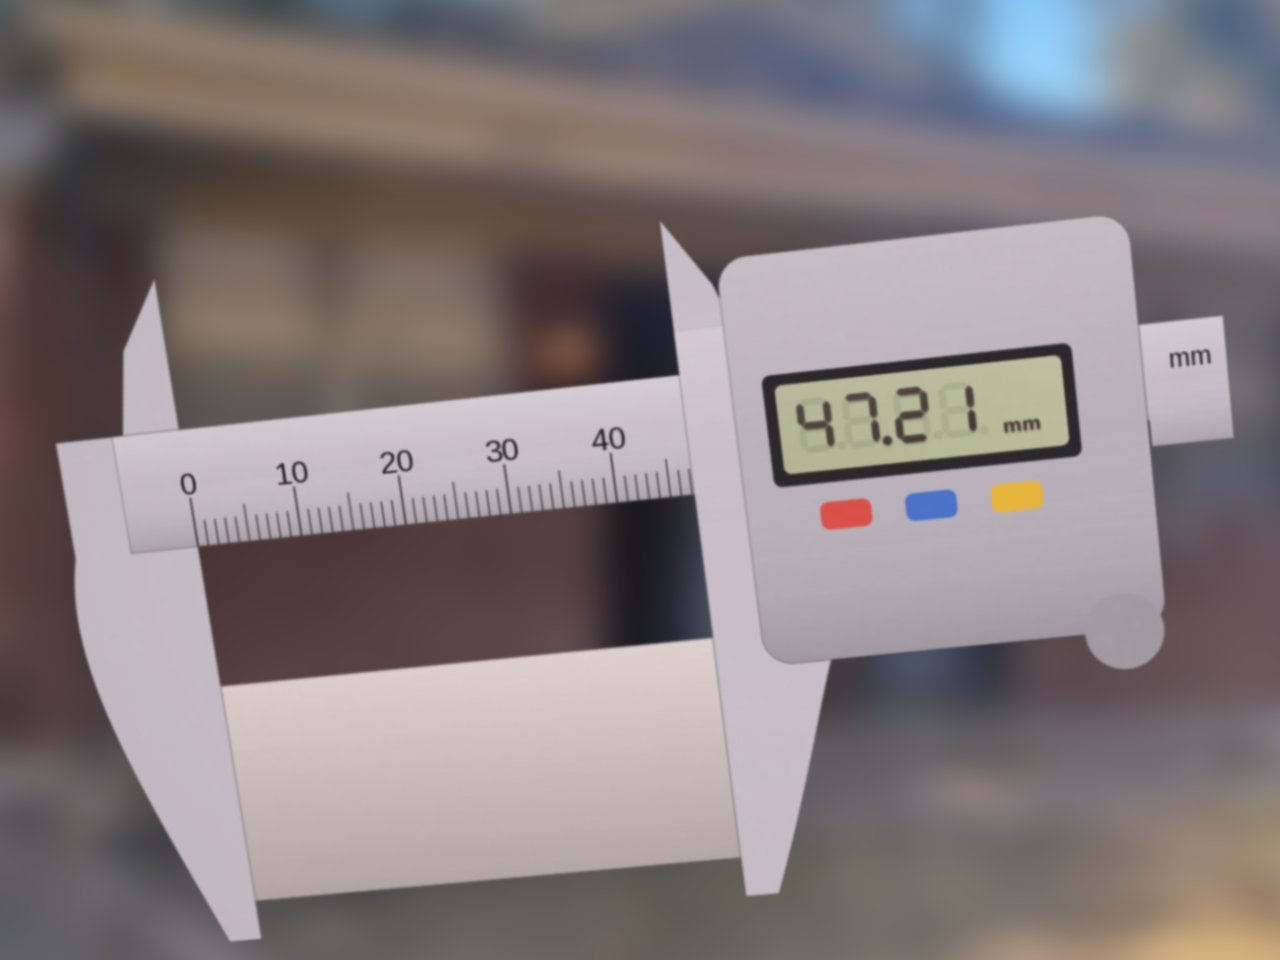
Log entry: 47.21 mm
